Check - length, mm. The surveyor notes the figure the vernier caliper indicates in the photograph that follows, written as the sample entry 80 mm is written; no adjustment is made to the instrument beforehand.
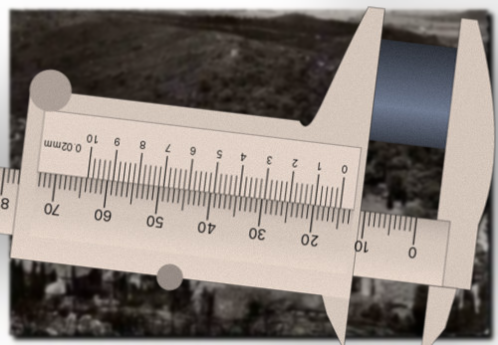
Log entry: 14.8 mm
